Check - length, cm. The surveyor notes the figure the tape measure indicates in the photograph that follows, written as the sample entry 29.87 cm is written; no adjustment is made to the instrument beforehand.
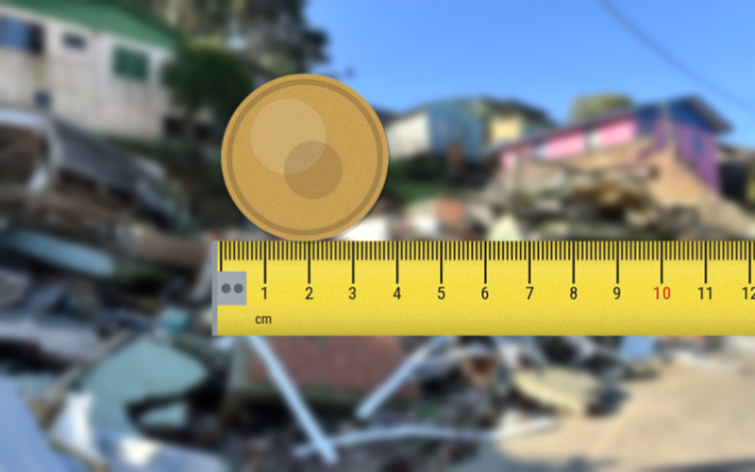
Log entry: 3.8 cm
